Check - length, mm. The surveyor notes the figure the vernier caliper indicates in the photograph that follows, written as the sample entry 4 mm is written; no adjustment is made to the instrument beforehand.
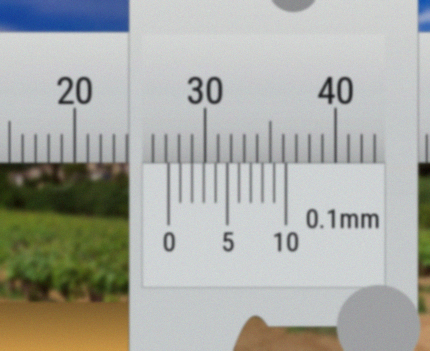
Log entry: 27.2 mm
